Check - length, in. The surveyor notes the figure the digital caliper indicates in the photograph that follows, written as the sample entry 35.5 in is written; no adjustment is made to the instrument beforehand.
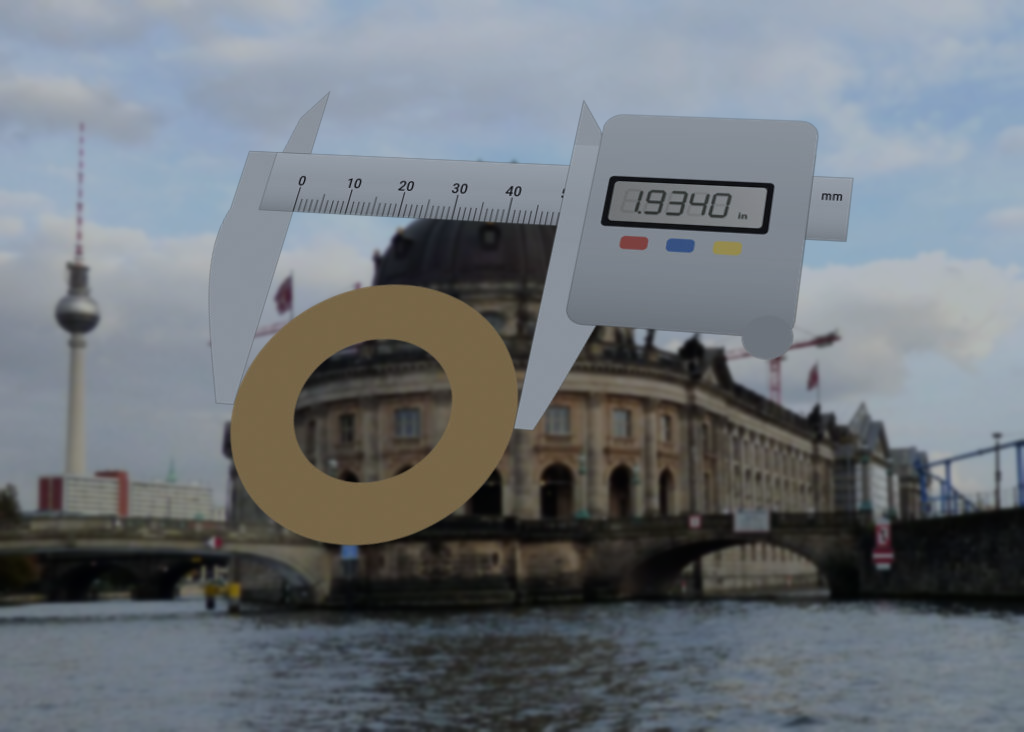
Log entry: 1.9340 in
